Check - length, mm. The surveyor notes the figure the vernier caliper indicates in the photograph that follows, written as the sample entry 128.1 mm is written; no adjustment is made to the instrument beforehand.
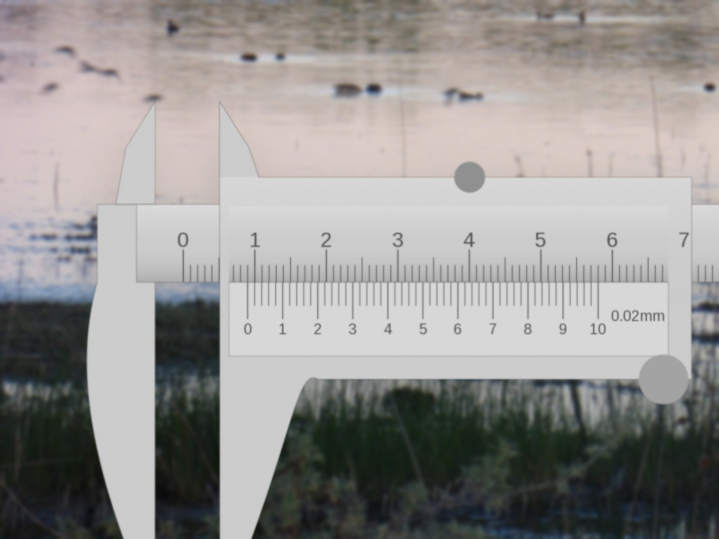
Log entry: 9.0 mm
